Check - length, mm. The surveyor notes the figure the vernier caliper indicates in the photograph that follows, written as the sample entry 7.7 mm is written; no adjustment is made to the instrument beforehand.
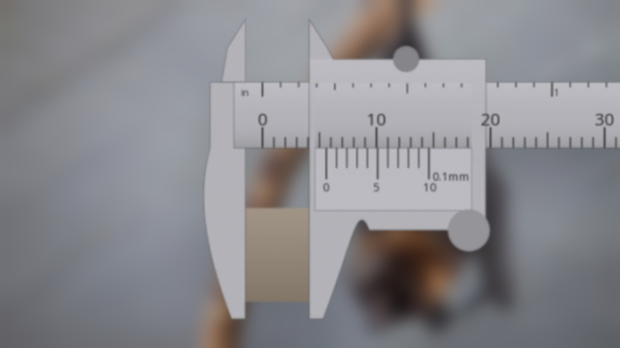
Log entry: 5.6 mm
